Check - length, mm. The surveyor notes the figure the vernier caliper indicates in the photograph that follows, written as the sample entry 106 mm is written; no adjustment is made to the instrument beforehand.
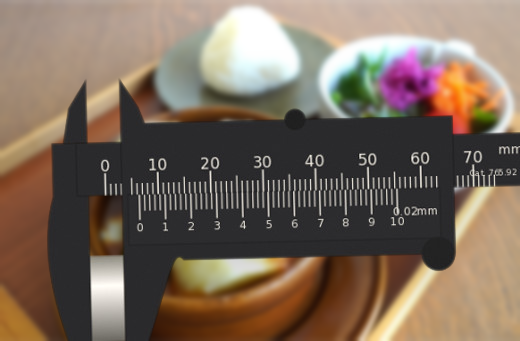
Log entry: 6.4 mm
